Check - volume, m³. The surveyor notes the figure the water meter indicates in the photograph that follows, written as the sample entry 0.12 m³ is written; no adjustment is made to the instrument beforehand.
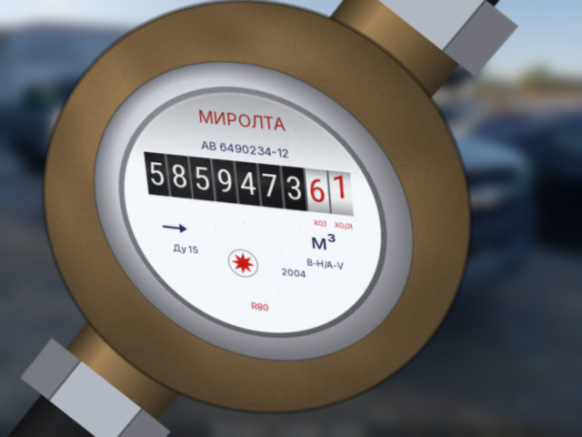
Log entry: 5859473.61 m³
